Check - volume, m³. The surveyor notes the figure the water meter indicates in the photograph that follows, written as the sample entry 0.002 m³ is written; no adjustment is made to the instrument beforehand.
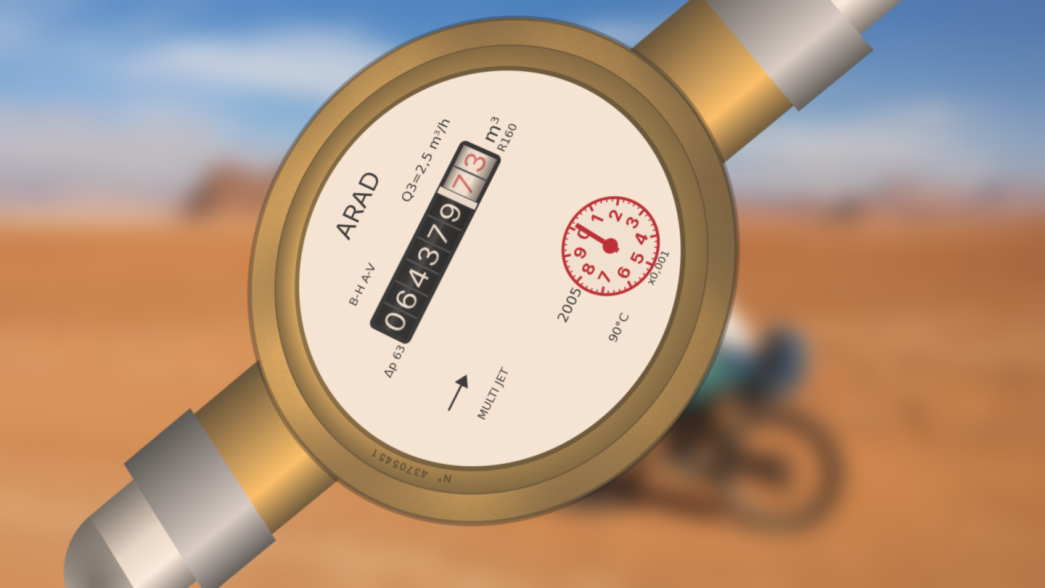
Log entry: 64379.730 m³
